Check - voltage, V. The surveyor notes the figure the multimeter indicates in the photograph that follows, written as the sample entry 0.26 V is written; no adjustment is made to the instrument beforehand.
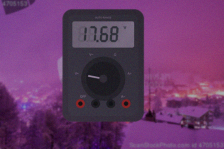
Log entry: 17.68 V
